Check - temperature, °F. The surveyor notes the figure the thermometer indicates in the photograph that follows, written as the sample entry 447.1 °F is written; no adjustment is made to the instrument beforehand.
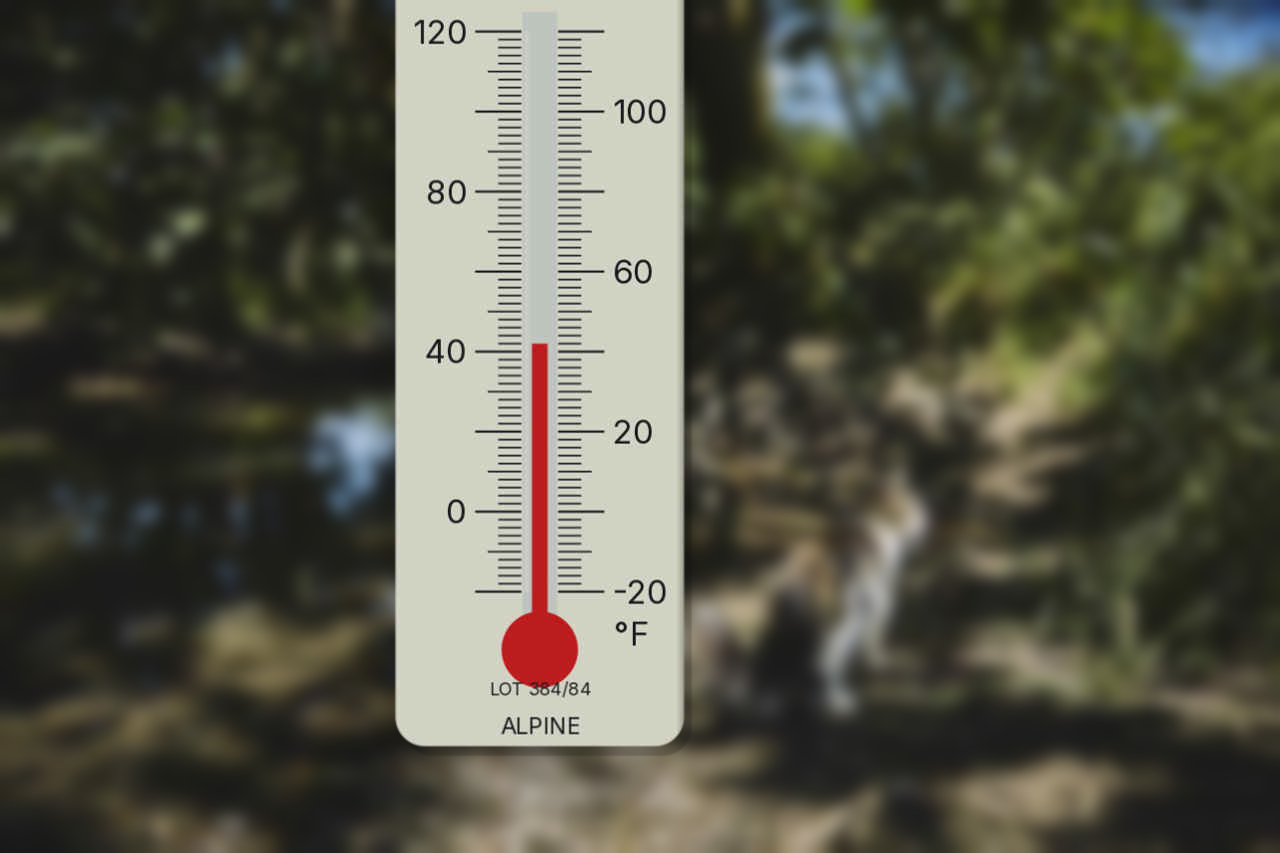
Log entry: 42 °F
